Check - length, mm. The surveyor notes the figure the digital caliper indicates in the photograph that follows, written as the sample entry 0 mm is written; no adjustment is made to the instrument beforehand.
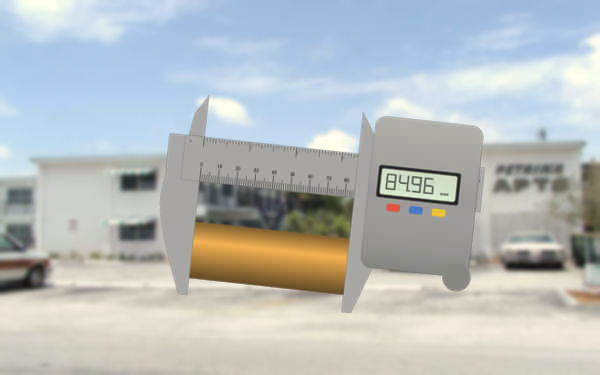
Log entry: 84.96 mm
